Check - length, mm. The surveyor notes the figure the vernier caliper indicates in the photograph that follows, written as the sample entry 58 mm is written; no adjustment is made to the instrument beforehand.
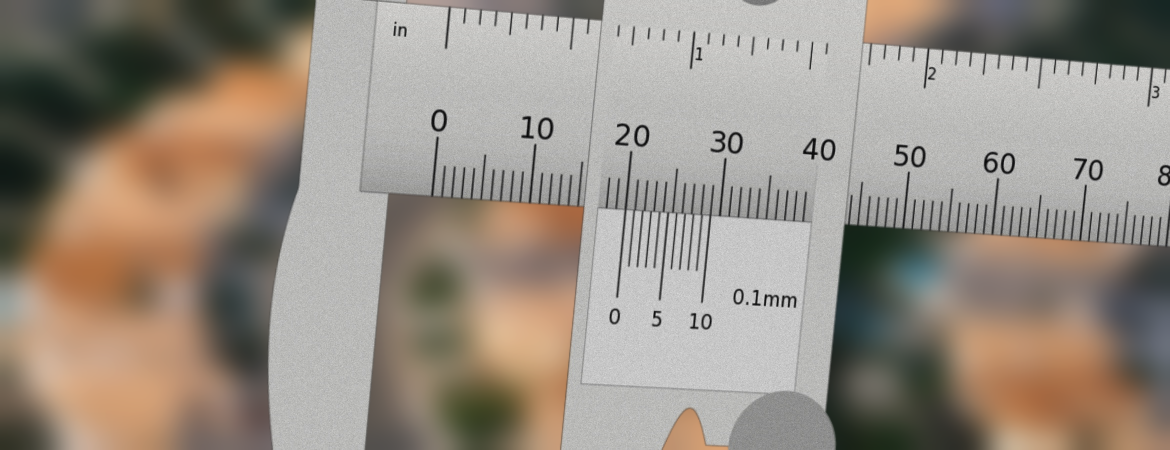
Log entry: 20.0 mm
